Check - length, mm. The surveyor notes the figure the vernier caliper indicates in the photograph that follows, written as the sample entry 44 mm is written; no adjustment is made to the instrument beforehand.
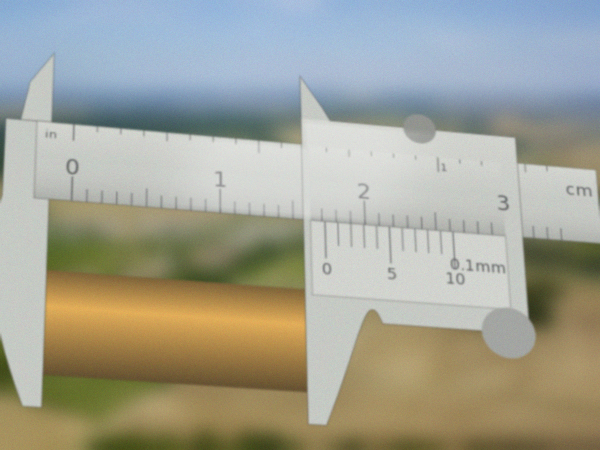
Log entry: 17.2 mm
